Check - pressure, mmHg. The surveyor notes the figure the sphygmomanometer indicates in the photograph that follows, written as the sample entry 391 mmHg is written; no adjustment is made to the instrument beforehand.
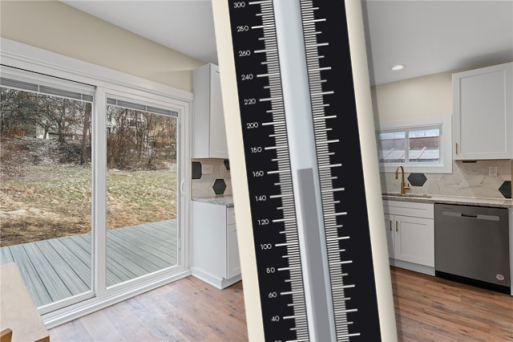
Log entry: 160 mmHg
